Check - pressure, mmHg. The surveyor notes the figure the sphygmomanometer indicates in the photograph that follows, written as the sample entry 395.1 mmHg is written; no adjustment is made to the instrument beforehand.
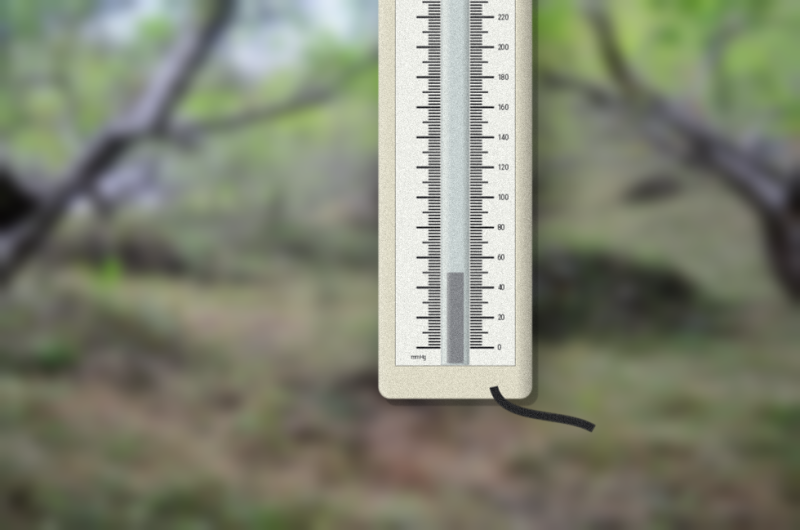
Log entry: 50 mmHg
